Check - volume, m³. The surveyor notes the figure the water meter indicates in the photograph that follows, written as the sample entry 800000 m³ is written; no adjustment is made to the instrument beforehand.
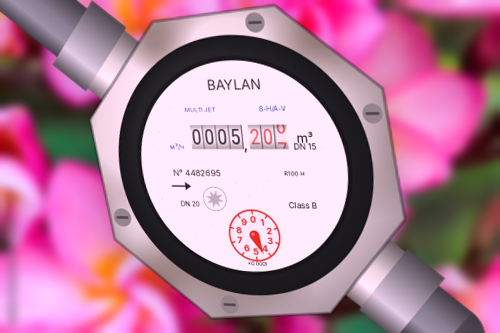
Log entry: 5.2064 m³
